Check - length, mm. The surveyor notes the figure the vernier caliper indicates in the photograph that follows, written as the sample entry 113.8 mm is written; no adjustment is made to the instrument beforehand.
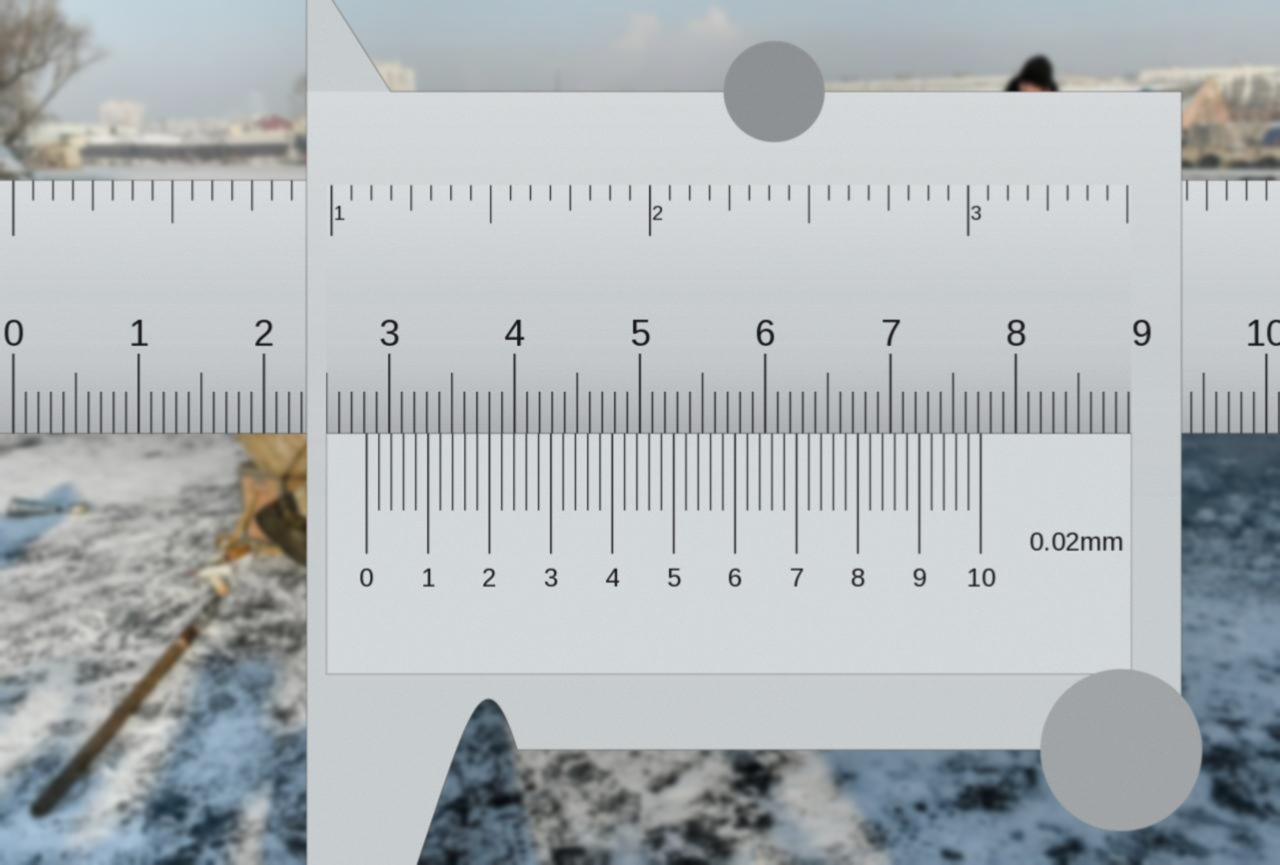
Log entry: 28.2 mm
